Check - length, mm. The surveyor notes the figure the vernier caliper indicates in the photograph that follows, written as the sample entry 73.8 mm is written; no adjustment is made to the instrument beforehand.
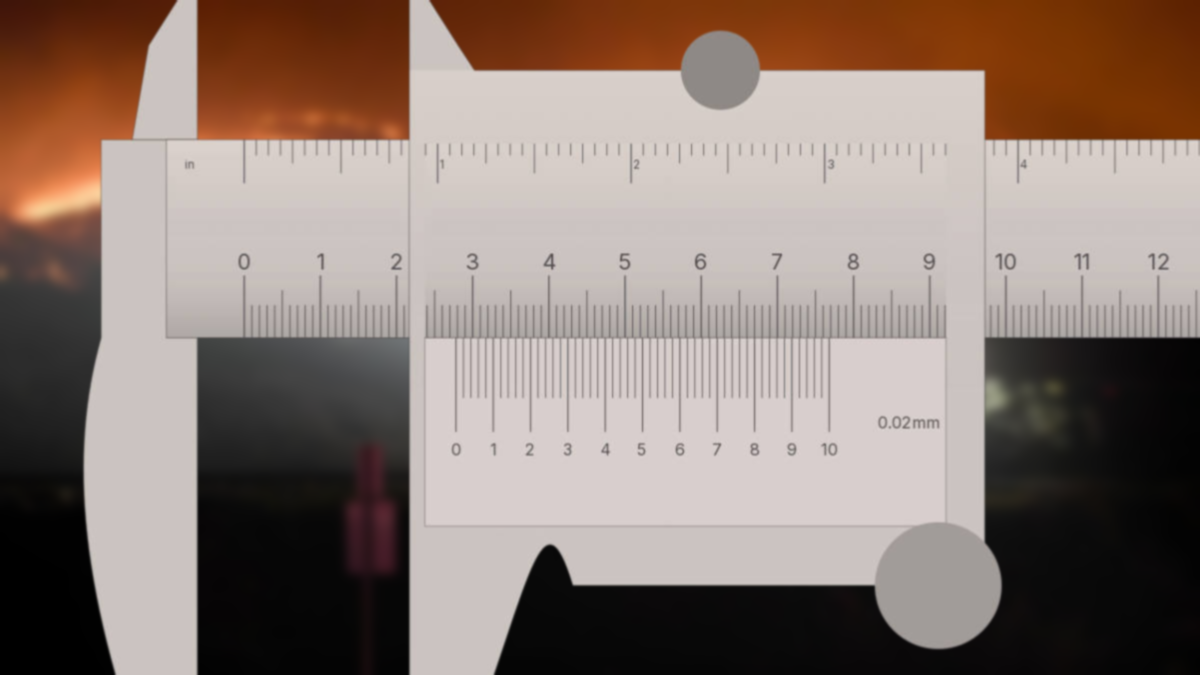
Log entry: 27.8 mm
